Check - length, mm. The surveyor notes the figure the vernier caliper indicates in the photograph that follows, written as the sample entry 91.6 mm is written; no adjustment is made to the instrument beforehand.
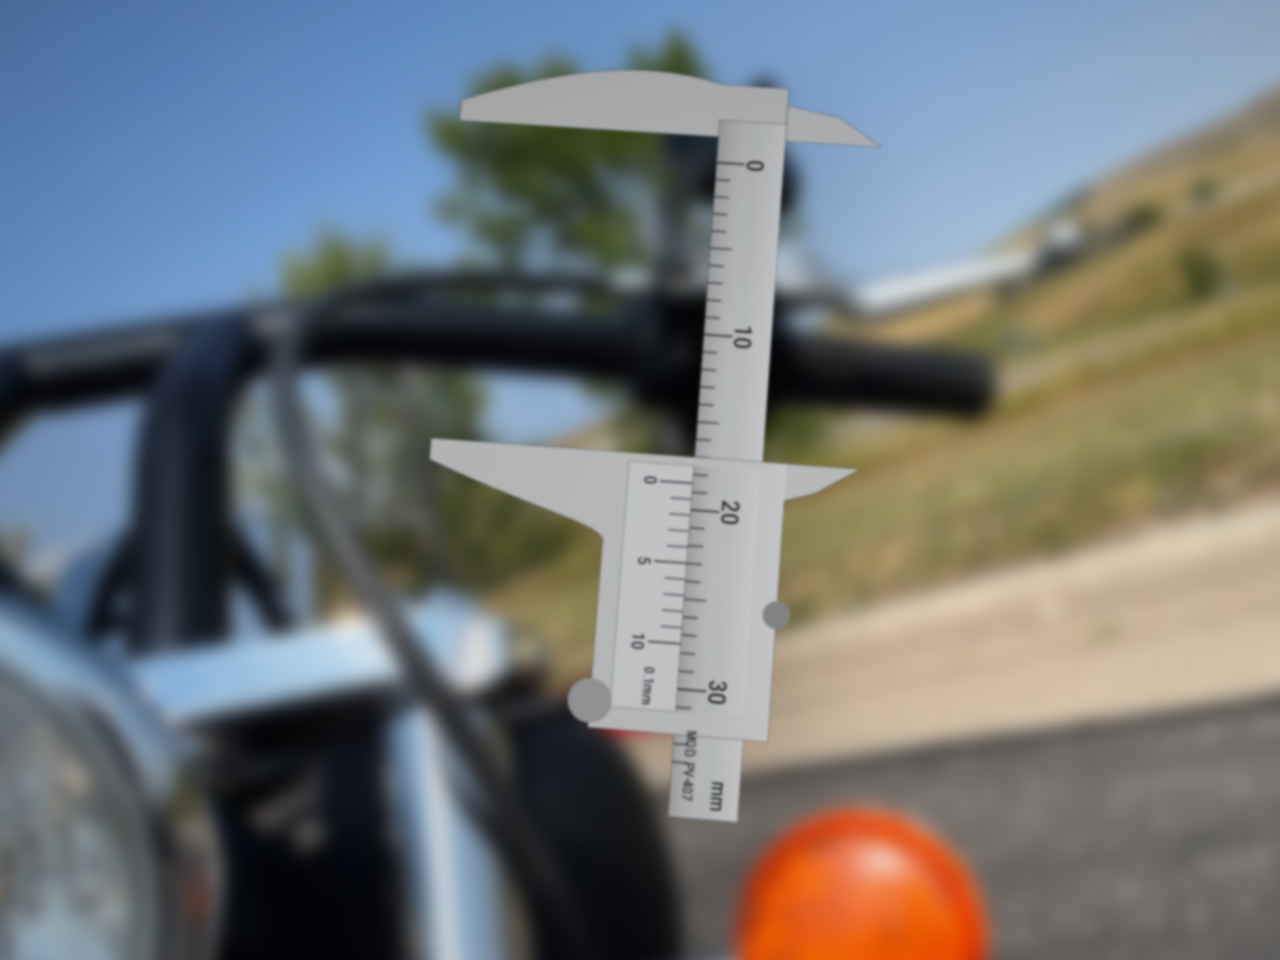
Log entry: 18.5 mm
